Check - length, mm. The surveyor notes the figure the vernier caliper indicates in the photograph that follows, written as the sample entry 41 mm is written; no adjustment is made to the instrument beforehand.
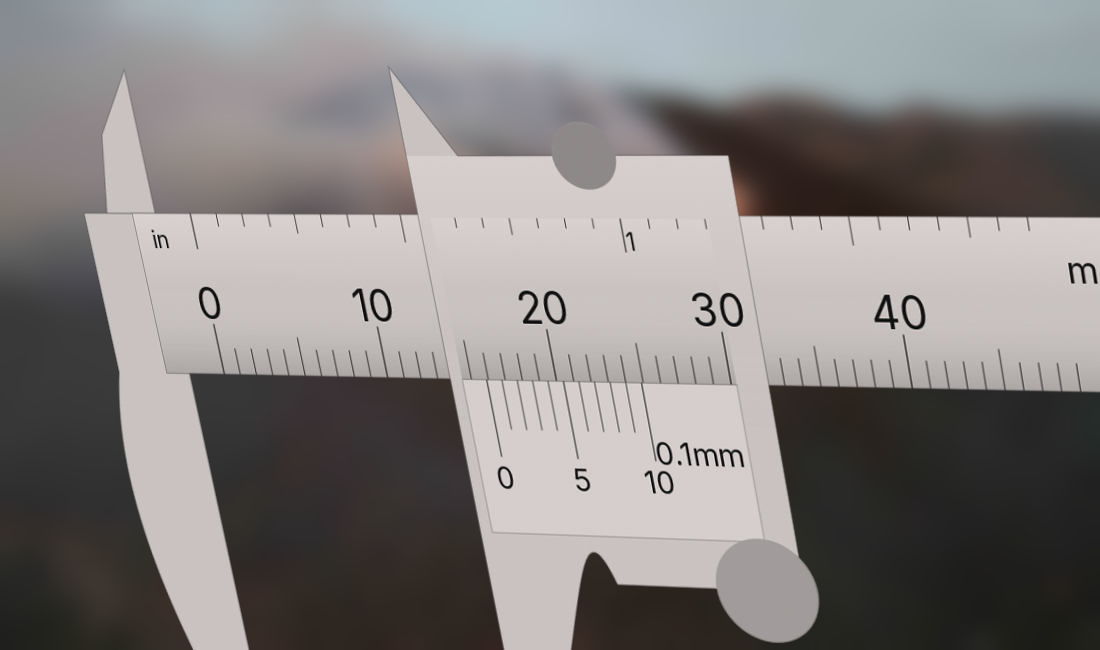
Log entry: 15.9 mm
